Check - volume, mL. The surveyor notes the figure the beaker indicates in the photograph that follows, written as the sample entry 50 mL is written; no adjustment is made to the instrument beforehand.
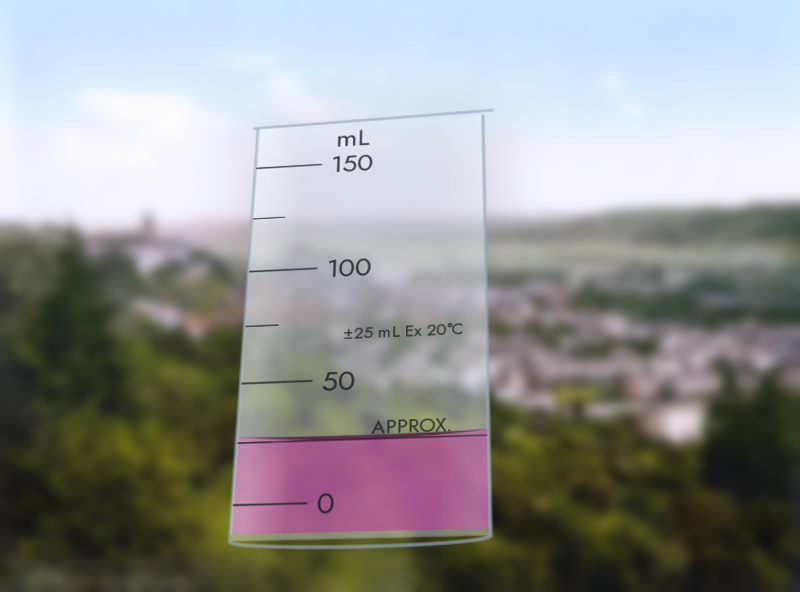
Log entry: 25 mL
